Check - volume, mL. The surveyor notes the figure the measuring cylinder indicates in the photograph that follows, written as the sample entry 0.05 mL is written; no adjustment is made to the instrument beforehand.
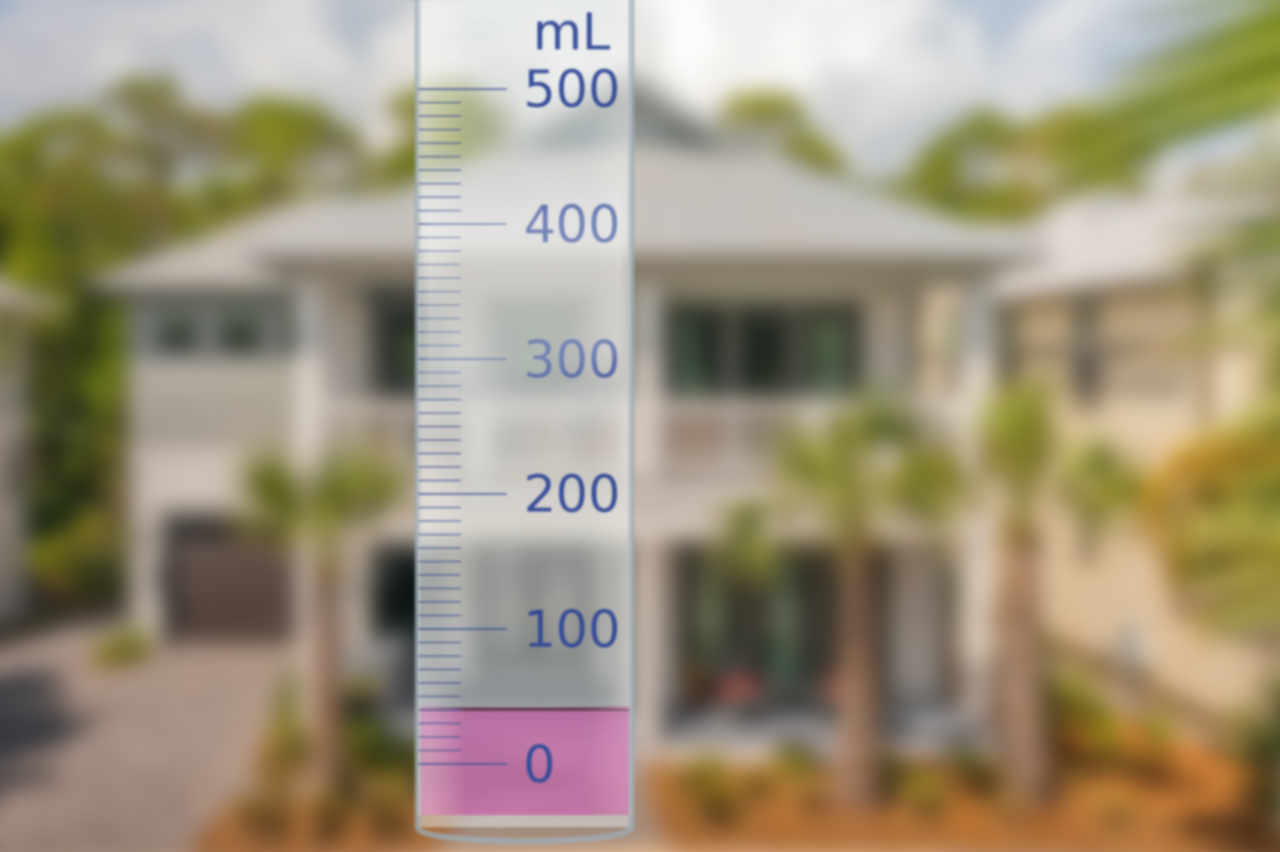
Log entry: 40 mL
